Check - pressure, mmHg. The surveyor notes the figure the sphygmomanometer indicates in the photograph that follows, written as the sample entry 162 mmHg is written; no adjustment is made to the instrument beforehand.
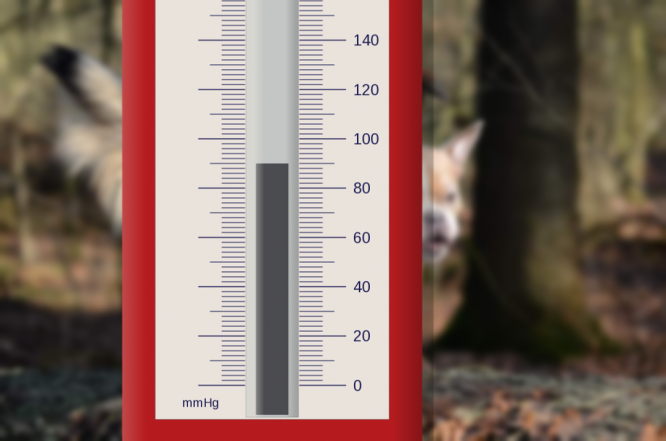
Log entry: 90 mmHg
